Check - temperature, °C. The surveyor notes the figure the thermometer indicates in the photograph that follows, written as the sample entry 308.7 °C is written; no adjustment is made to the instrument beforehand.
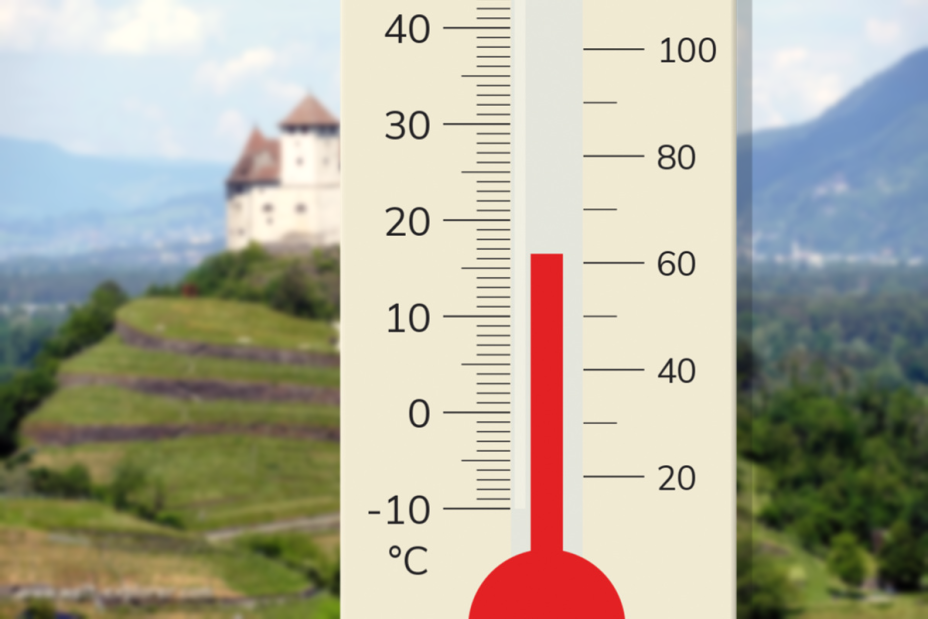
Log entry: 16.5 °C
